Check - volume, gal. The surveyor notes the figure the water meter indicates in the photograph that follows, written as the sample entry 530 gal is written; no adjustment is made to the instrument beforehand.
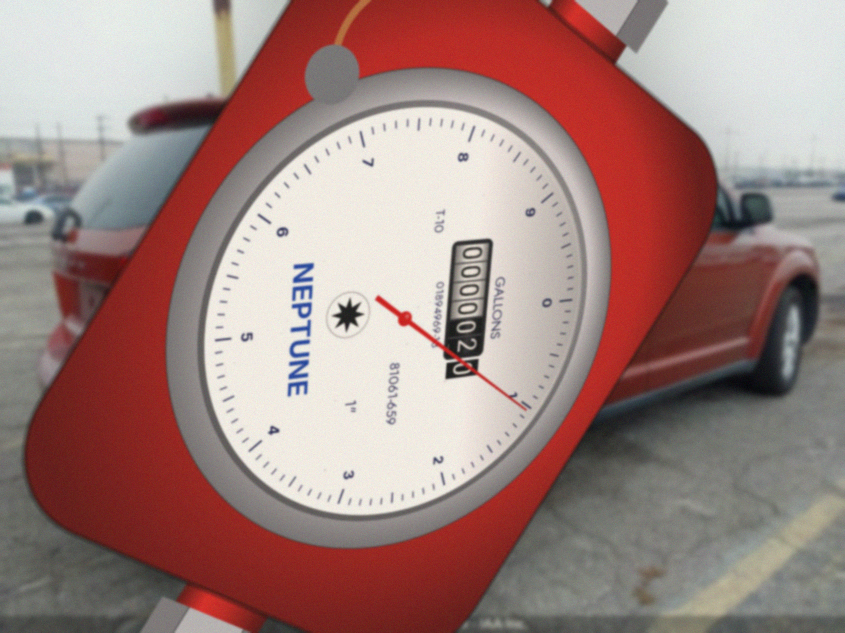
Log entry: 21.0 gal
